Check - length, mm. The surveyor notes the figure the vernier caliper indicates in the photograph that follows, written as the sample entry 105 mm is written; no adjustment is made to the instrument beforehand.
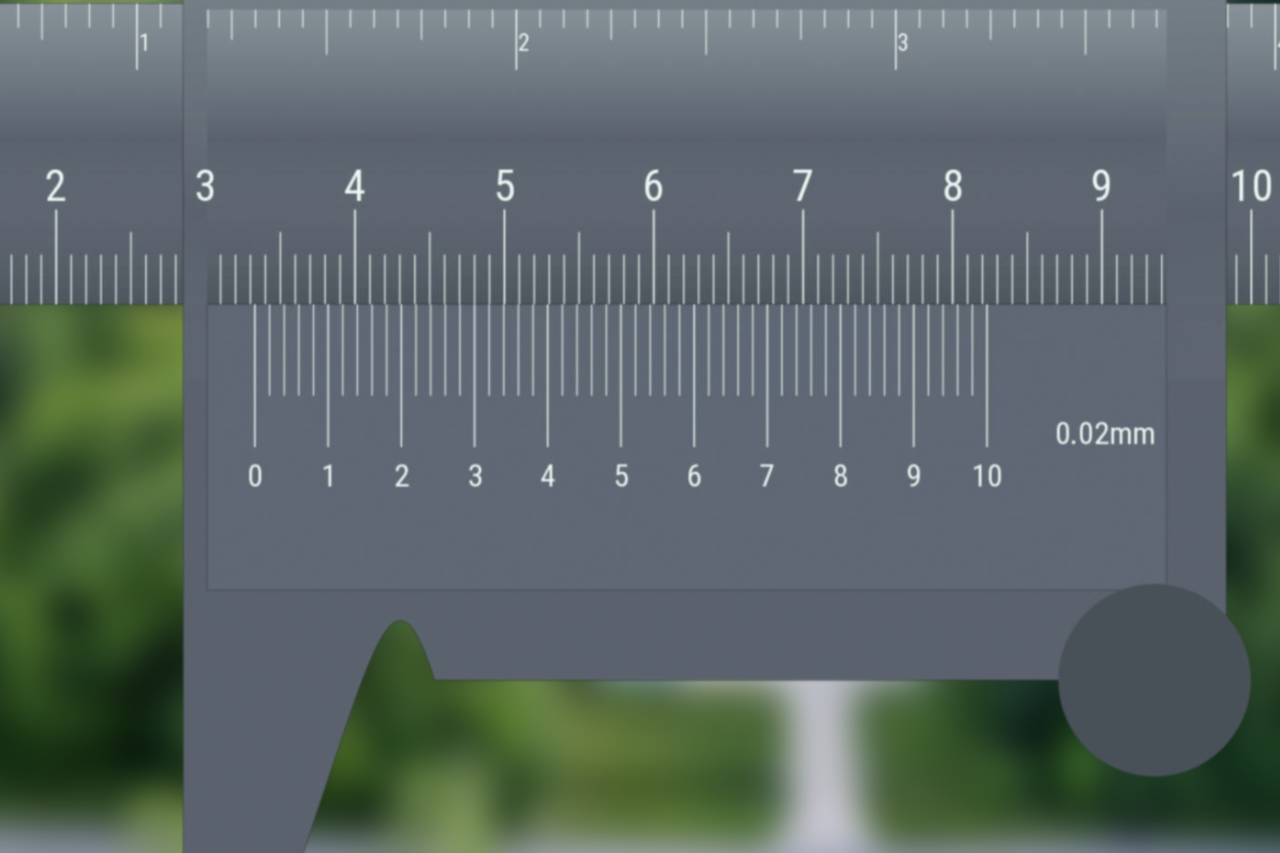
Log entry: 33.3 mm
